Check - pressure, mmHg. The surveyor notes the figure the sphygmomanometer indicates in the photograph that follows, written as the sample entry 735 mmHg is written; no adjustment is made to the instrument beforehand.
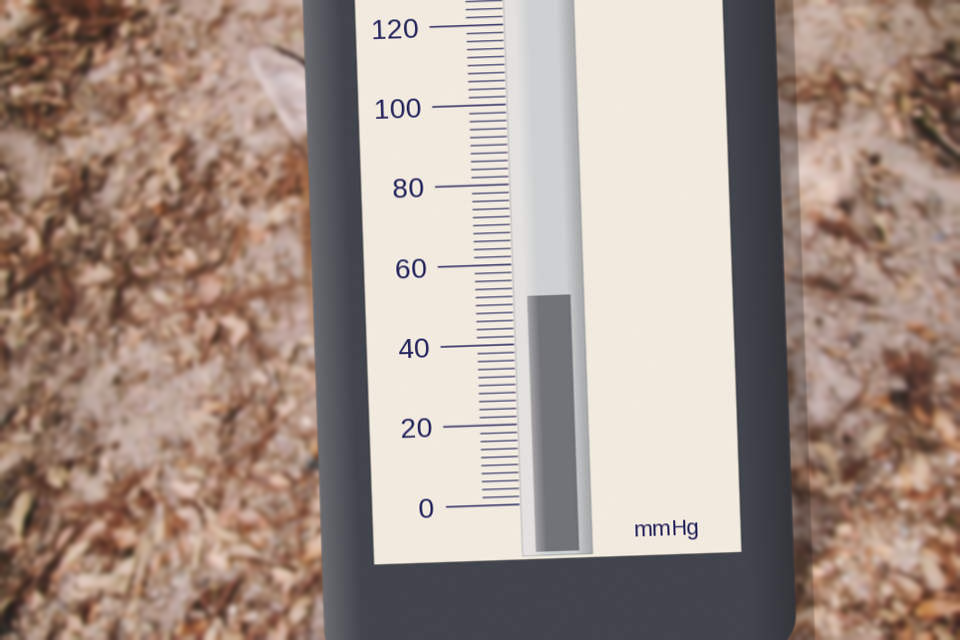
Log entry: 52 mmHg
